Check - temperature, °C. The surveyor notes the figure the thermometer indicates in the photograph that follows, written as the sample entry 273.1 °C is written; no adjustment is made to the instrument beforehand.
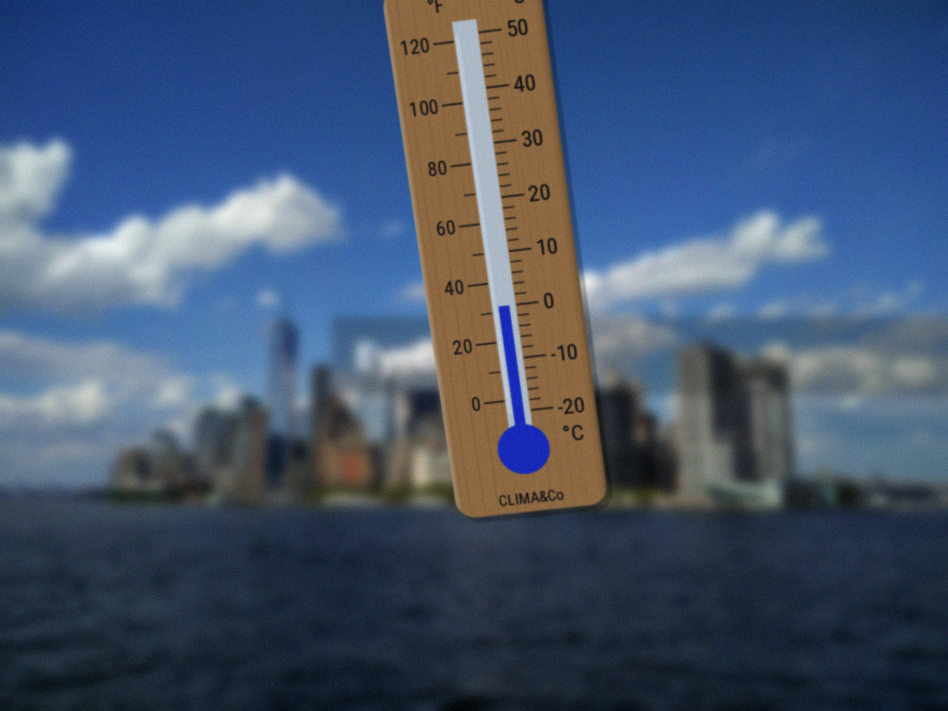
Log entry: 0 °C
